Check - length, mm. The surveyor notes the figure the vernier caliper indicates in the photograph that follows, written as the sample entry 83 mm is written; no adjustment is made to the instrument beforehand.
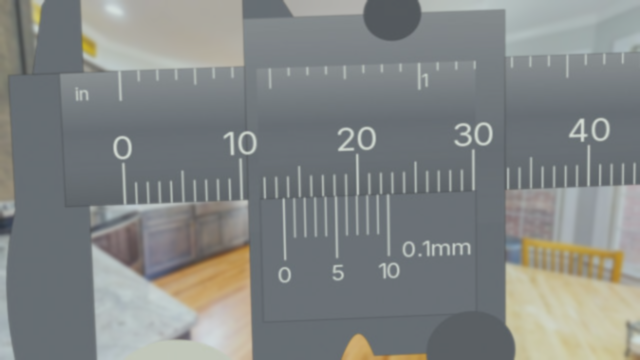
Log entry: 13.6 mm
